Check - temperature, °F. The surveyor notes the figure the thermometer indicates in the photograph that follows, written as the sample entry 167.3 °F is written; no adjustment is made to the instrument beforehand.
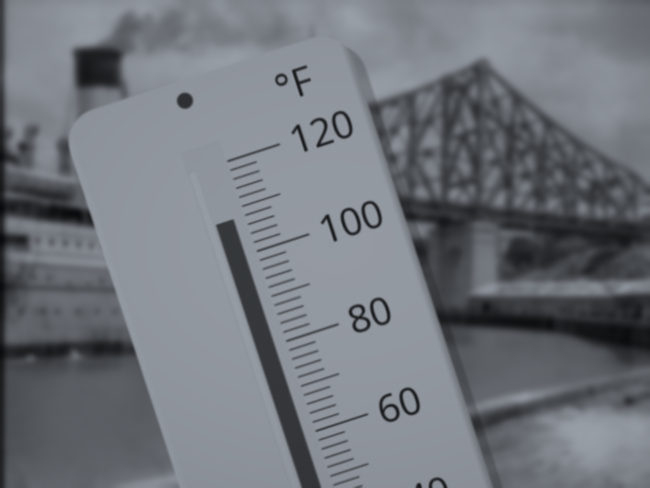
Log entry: 108 °F
